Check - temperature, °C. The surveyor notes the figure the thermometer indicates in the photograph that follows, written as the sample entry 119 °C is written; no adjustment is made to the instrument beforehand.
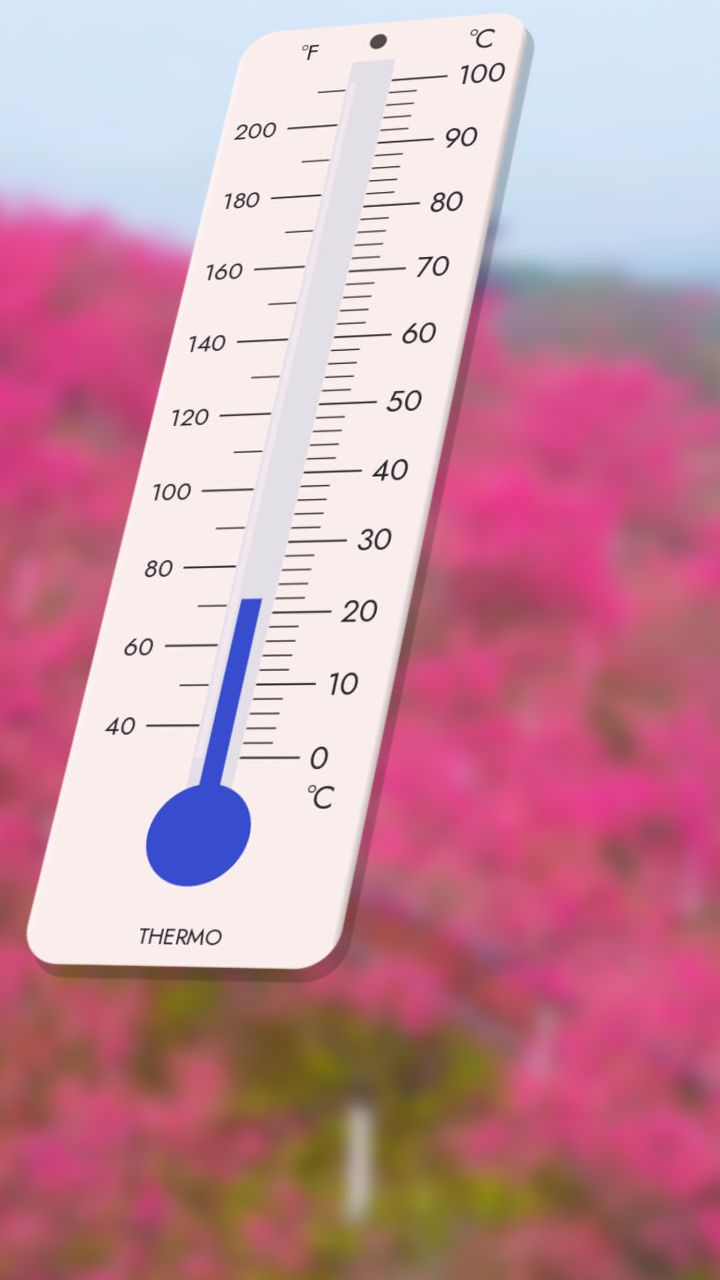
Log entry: 22 °C
